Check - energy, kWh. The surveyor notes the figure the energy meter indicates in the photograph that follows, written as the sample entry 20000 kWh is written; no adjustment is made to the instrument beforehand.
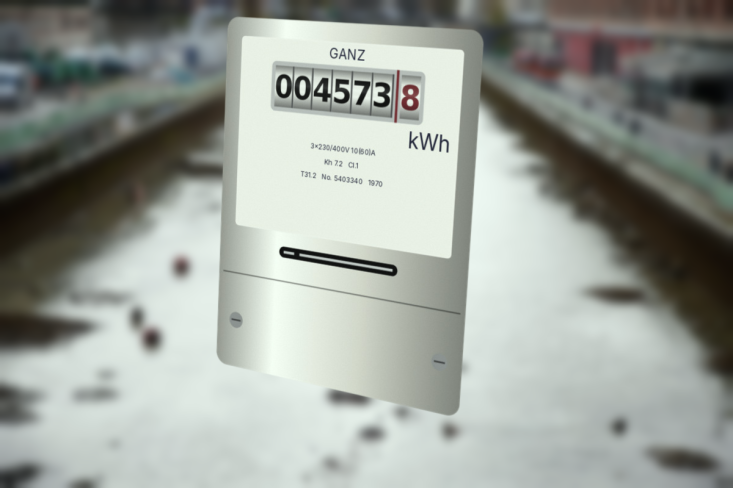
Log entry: 4573.8 kWh
